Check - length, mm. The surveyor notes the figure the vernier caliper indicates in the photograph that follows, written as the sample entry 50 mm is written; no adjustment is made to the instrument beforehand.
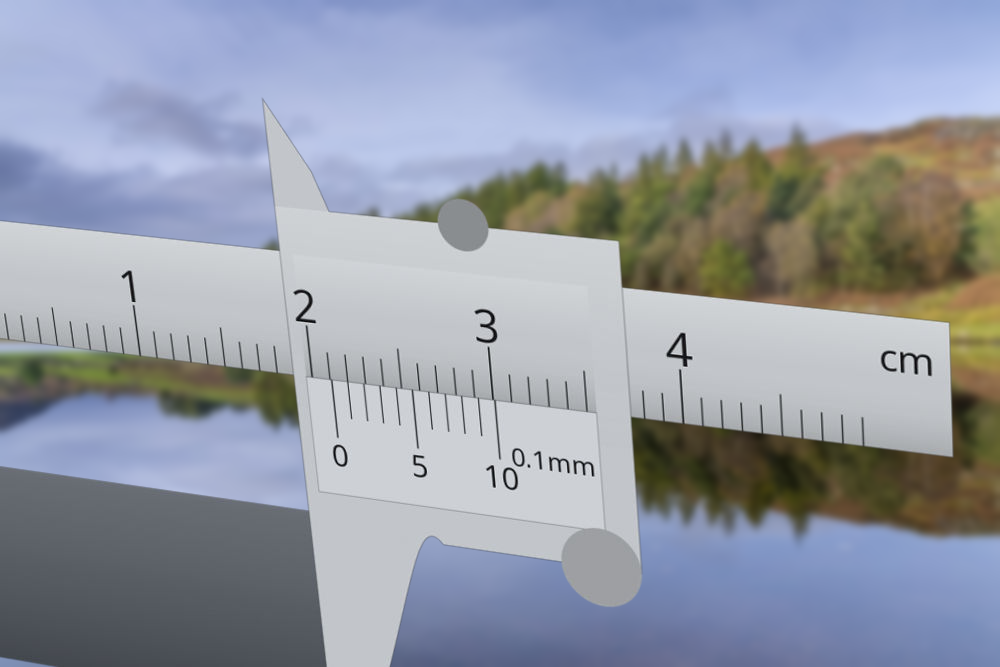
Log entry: 21.1 mm
